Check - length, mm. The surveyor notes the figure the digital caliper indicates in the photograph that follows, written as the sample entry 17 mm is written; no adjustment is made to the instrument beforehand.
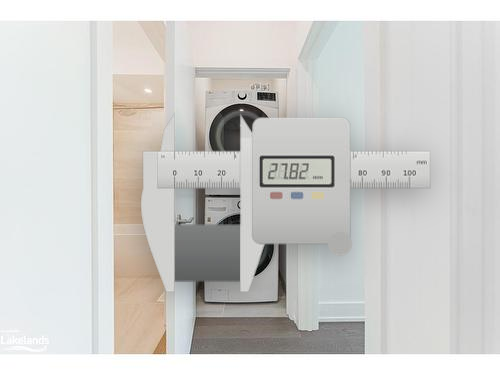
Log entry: 27.82 mm
